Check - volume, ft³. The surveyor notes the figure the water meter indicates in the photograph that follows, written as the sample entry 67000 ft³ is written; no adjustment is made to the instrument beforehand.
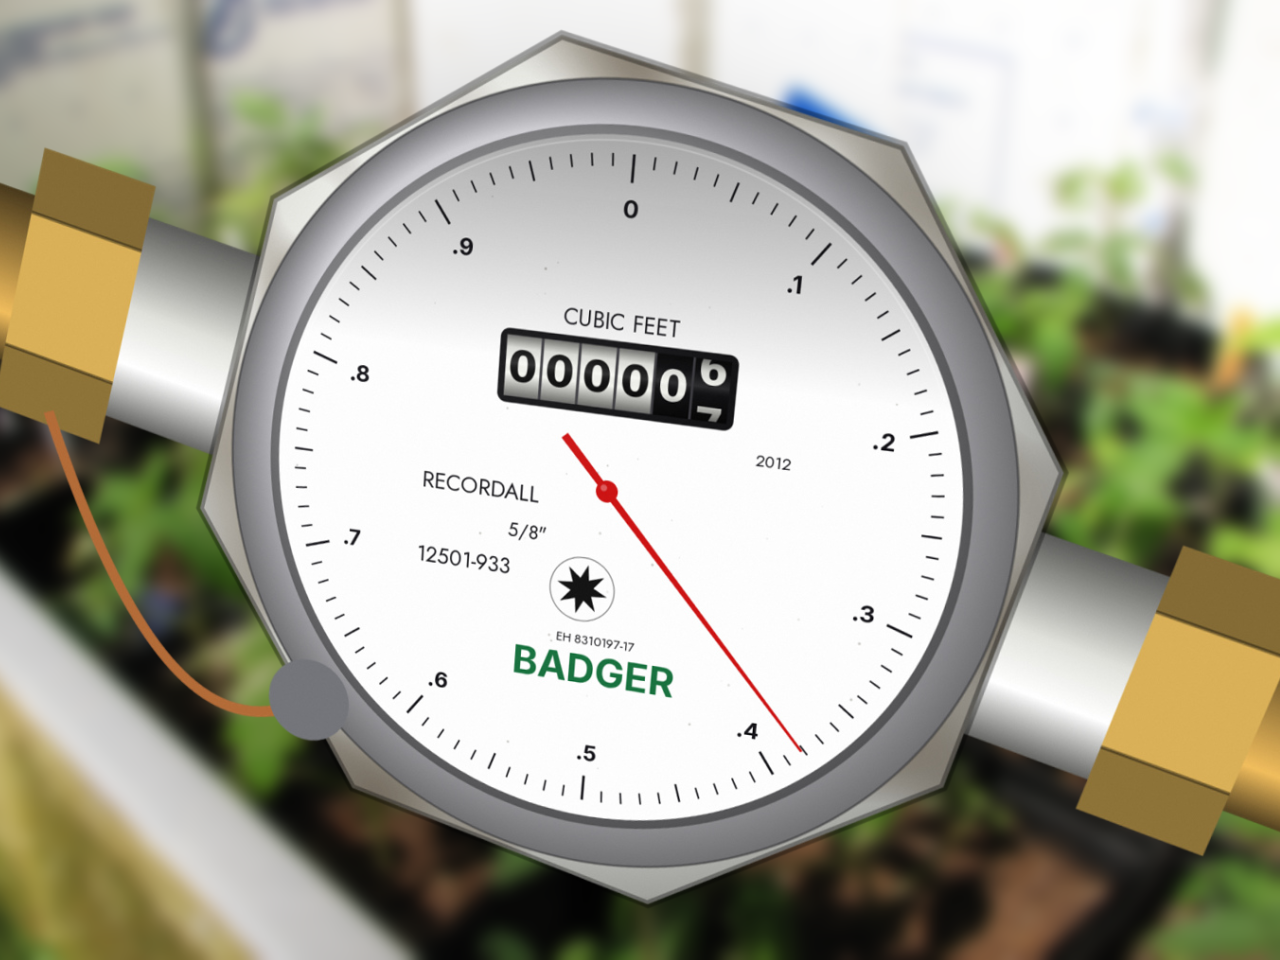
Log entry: 6.38 ft³
